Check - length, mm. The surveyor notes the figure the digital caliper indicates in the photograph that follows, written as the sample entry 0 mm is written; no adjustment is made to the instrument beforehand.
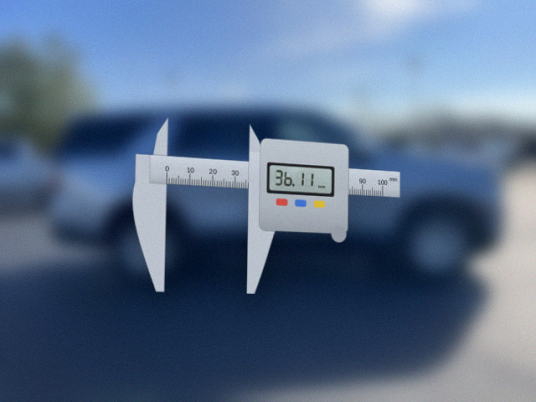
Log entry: 36.11 mm
